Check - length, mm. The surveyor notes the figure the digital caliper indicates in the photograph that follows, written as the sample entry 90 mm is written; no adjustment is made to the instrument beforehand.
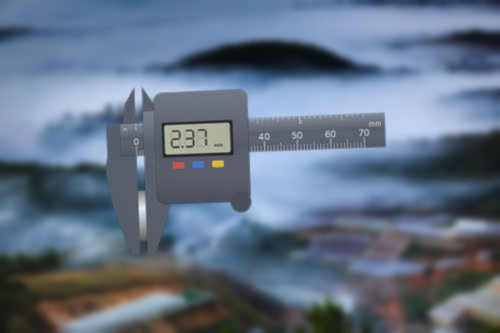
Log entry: 2.37 mm
